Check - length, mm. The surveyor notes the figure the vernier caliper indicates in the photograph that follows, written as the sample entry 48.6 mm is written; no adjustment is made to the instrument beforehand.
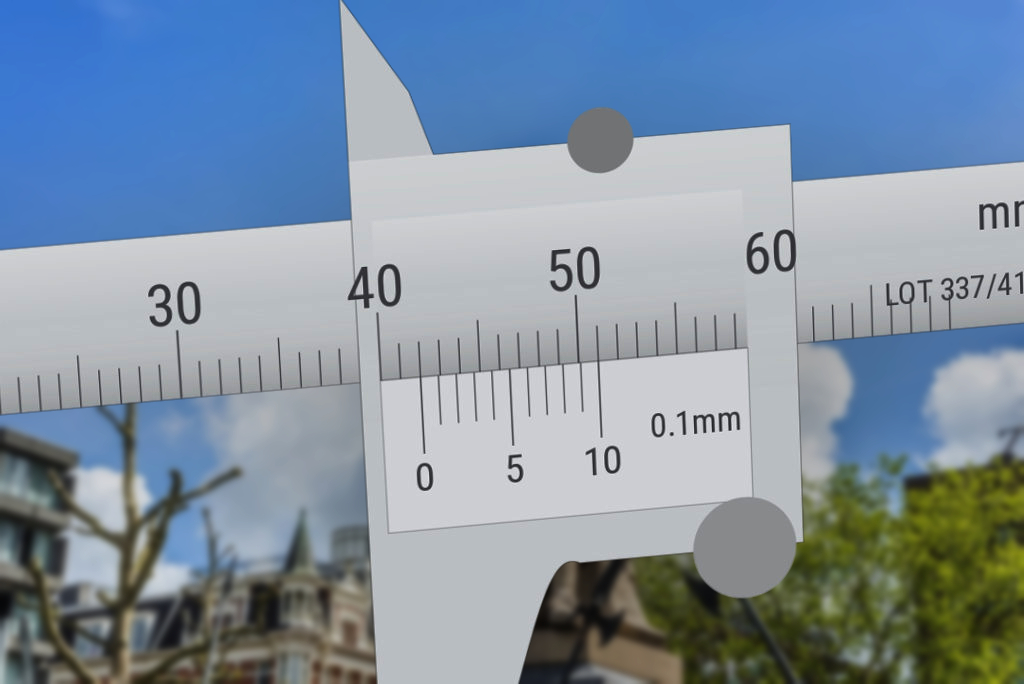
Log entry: 42.0 mm
